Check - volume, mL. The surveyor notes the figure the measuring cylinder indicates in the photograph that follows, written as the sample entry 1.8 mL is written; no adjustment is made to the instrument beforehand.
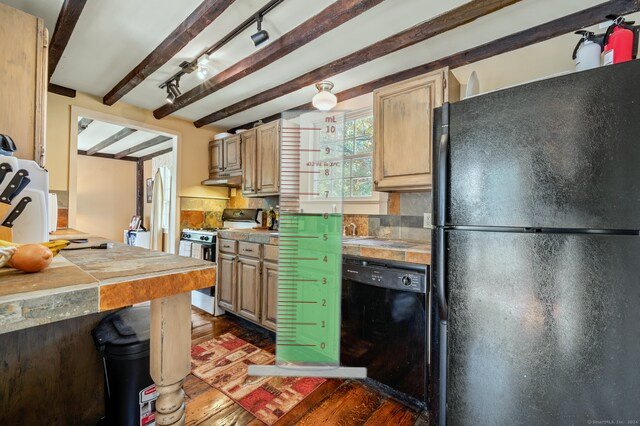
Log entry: 6 mL
